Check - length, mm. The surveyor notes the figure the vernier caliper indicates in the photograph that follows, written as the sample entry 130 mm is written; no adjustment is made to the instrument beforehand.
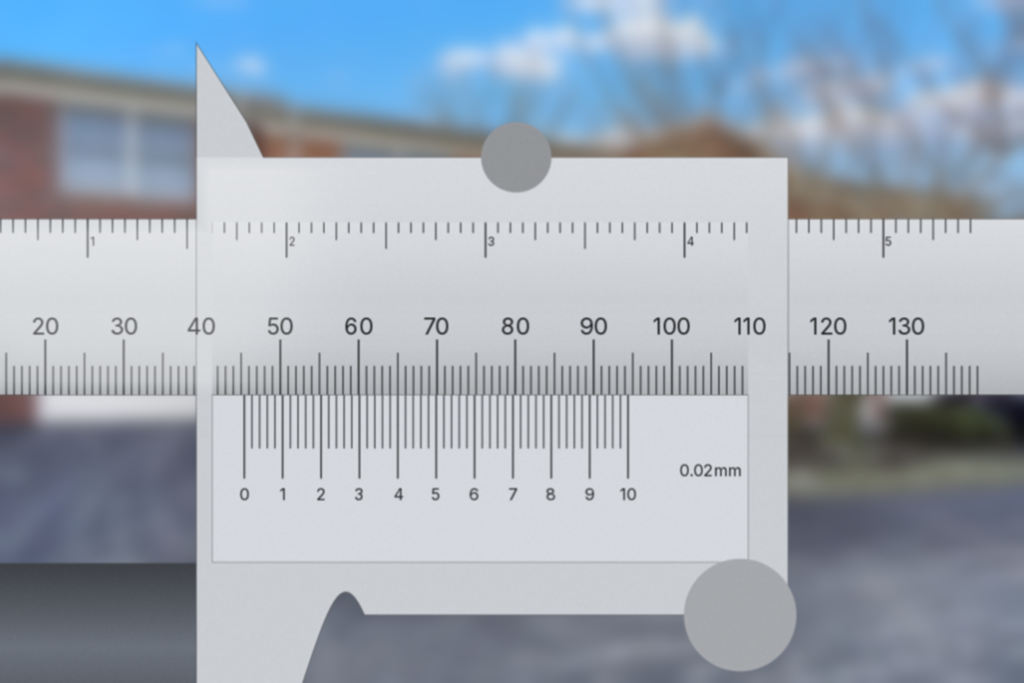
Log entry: 45.4 mm
